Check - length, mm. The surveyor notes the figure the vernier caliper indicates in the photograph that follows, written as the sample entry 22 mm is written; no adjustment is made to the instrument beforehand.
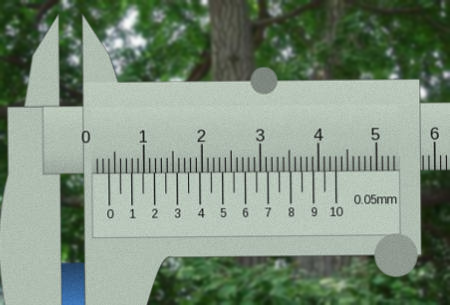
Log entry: 4.0 mm
